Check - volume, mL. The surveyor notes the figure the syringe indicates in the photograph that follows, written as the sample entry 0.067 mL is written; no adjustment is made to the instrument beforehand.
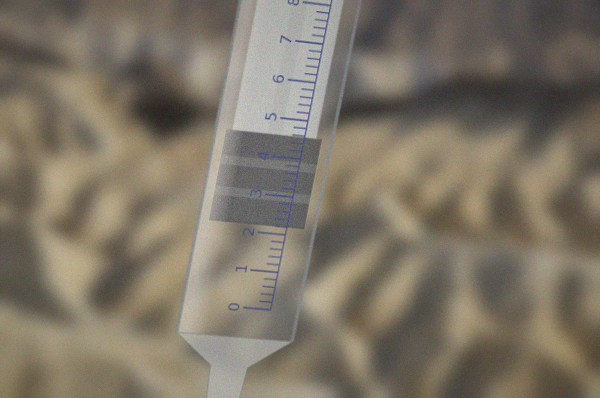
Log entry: 2.2 mL
